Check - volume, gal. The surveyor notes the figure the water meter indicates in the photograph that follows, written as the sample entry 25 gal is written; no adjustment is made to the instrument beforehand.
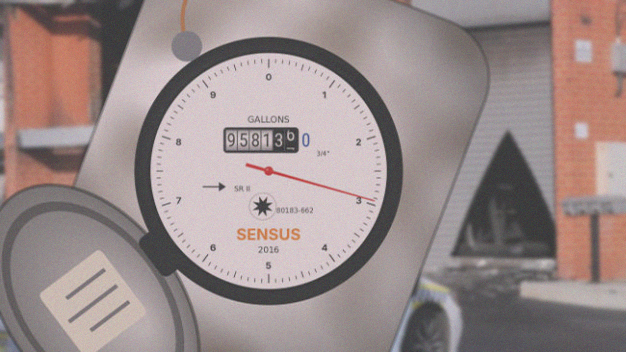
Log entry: 9581362.9 gal
